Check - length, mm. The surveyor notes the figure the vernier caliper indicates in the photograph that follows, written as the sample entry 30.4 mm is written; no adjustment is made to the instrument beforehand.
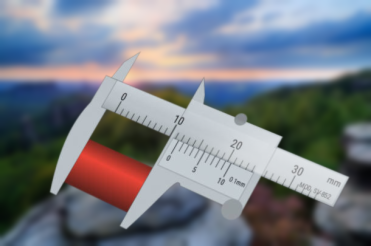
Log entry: 11.6 mm
